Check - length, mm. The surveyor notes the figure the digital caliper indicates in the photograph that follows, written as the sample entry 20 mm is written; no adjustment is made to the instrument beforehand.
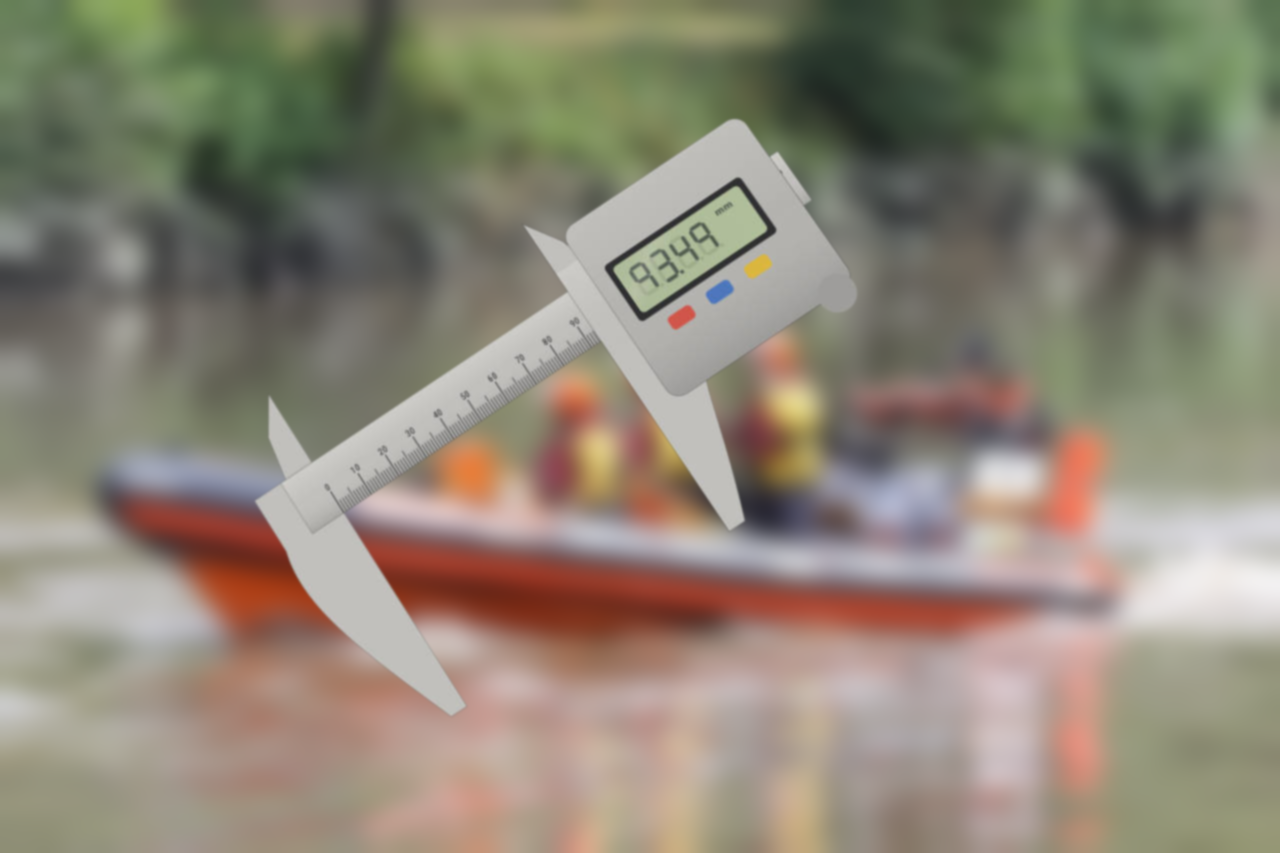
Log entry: 93.49 mm
